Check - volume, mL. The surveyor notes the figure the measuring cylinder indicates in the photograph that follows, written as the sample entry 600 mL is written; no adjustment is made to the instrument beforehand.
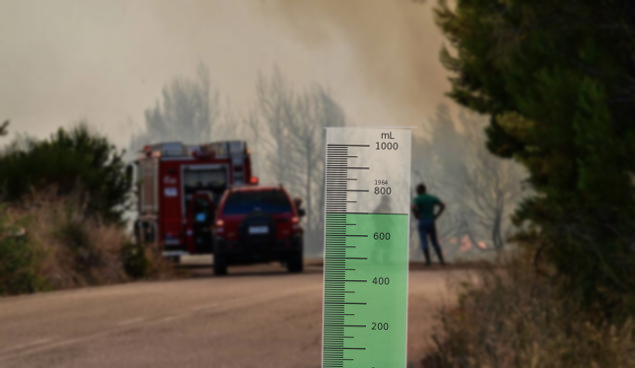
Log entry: 700 mL
